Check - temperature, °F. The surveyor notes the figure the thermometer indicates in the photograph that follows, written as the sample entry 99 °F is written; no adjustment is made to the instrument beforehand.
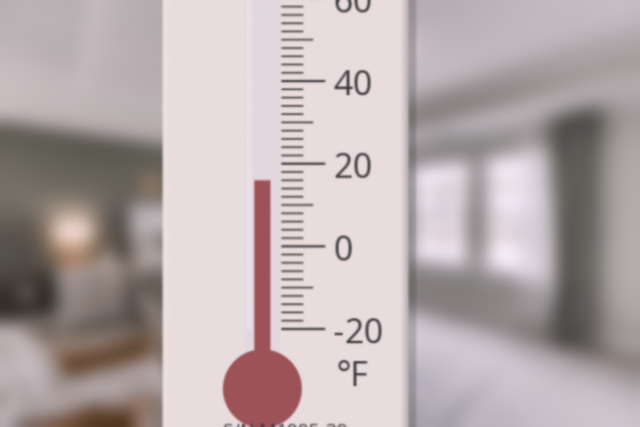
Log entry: 16 °F
